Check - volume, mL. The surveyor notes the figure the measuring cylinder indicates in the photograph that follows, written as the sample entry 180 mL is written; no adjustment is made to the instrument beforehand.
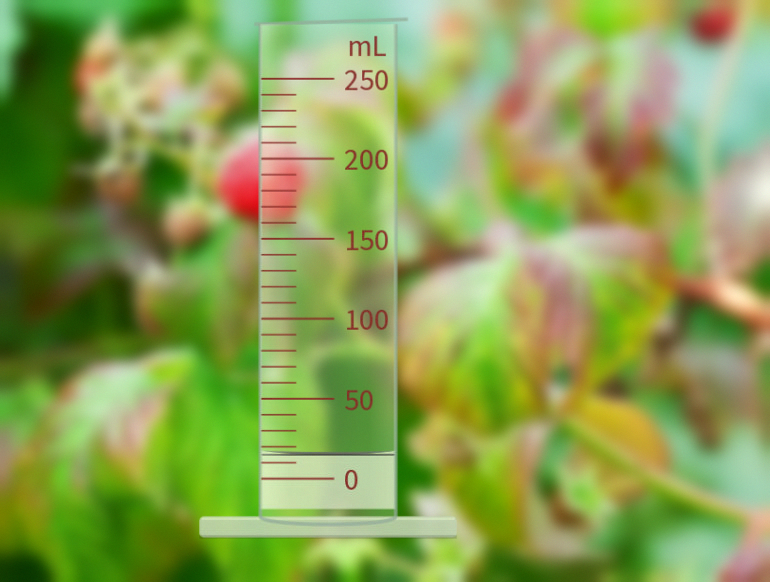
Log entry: 15 mL
